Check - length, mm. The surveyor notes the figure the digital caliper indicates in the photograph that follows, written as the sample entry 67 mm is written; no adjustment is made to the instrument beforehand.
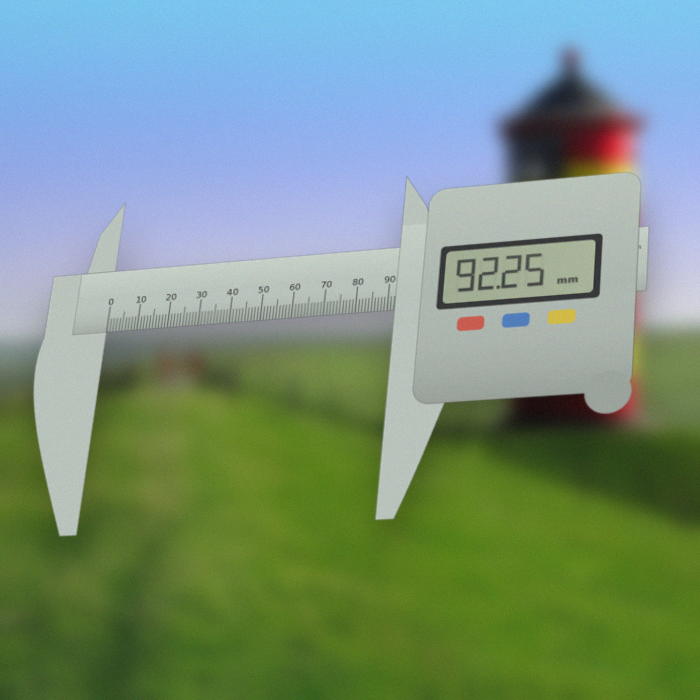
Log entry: 92.25 mm
